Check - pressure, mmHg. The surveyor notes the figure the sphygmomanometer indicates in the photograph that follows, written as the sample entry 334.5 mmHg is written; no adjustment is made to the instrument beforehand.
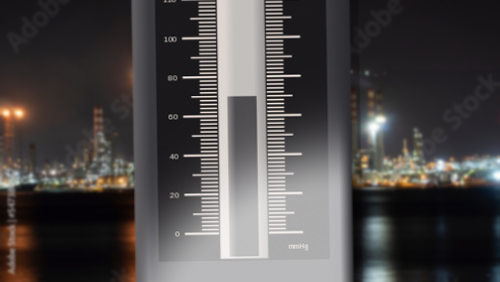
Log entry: 70 mmHg
